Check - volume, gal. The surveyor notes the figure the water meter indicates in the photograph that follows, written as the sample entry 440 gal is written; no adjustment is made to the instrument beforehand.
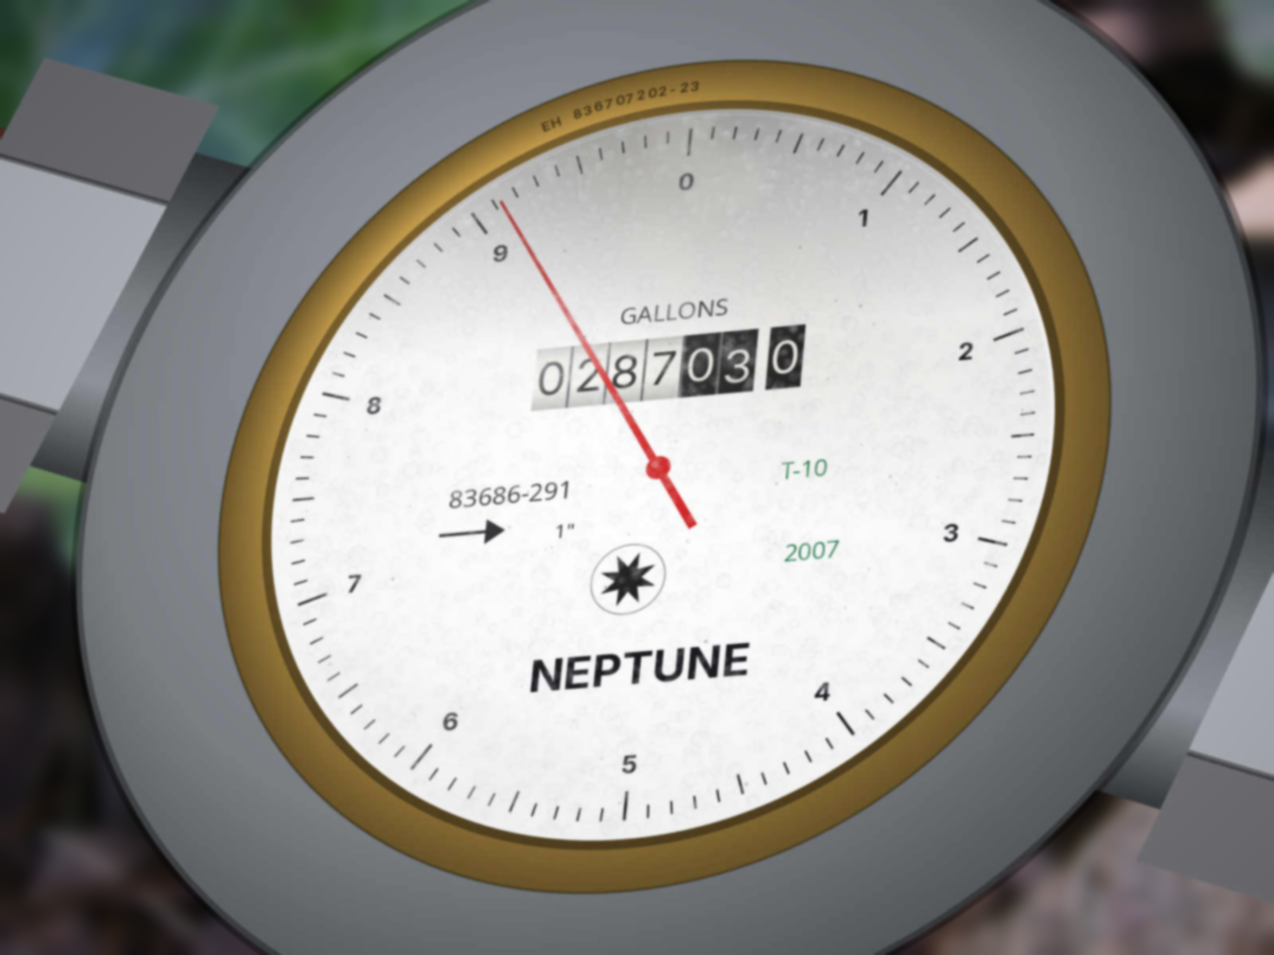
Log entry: 287029.1 gal
